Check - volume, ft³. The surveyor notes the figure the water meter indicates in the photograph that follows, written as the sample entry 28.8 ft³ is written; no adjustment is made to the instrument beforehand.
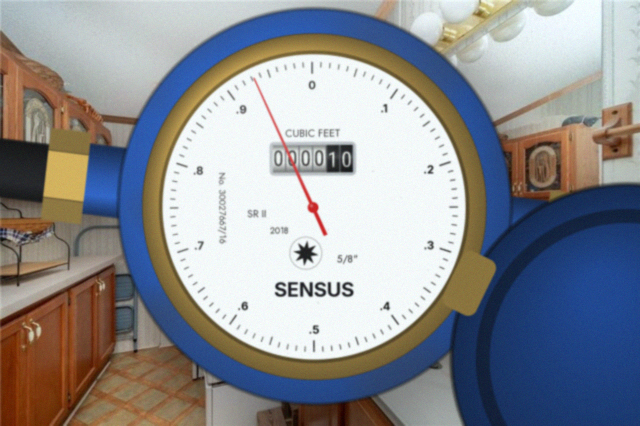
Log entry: 9.93 ft³
